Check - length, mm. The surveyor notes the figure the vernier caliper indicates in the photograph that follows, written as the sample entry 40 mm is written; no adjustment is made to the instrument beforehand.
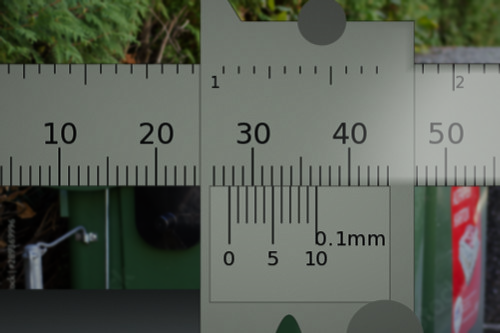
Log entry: 27.6 mm
